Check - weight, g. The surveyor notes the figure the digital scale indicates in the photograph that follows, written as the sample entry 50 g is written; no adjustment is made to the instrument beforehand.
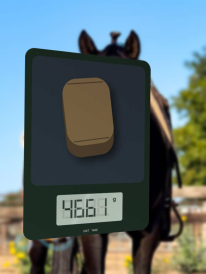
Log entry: 4661 g
